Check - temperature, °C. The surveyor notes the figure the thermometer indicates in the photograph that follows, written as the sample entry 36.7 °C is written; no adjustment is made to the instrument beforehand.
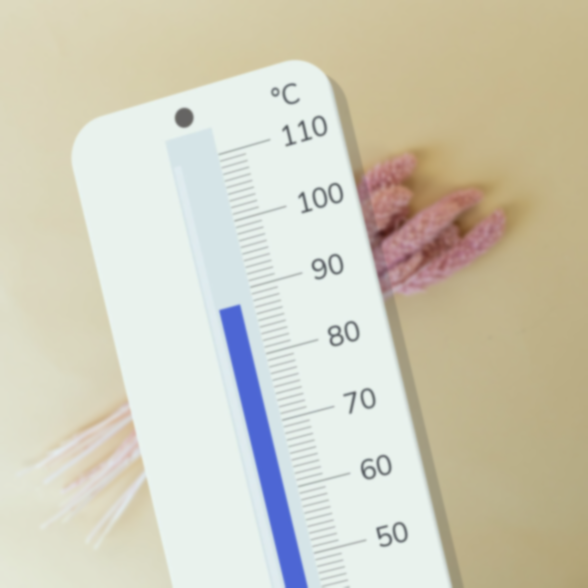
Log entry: 88 °C
